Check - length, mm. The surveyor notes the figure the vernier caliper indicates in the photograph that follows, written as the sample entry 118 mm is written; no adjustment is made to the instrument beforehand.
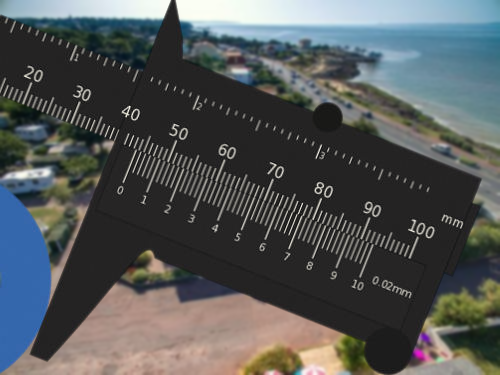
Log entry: 43.5 mm
